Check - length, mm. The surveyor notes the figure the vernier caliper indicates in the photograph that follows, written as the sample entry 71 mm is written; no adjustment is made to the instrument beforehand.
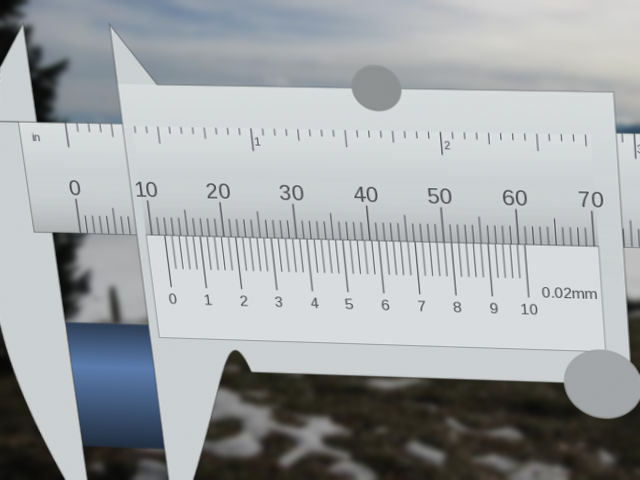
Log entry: 11.8 mm
